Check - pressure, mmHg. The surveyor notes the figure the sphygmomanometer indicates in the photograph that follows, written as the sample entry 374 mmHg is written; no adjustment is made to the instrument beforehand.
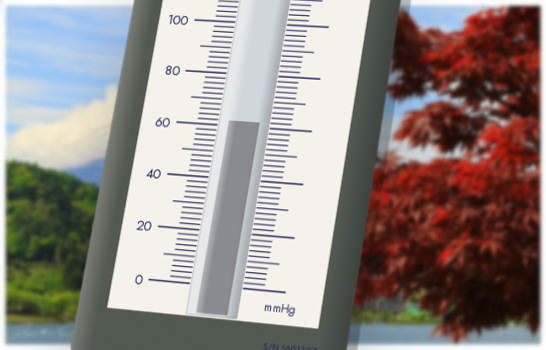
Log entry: 62 mmHg
